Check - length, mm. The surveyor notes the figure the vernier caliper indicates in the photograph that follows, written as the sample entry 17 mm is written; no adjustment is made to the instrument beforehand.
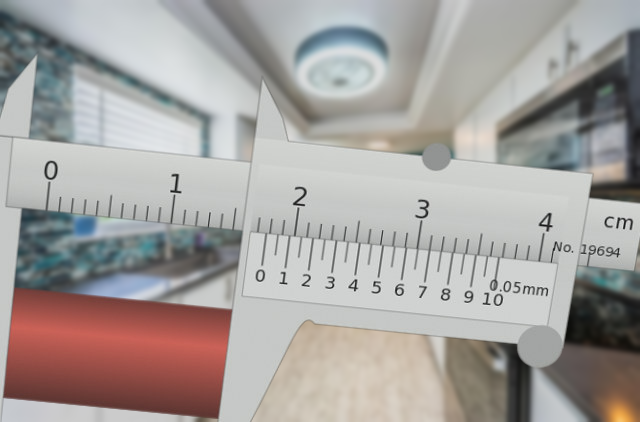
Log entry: 17.7 mm
